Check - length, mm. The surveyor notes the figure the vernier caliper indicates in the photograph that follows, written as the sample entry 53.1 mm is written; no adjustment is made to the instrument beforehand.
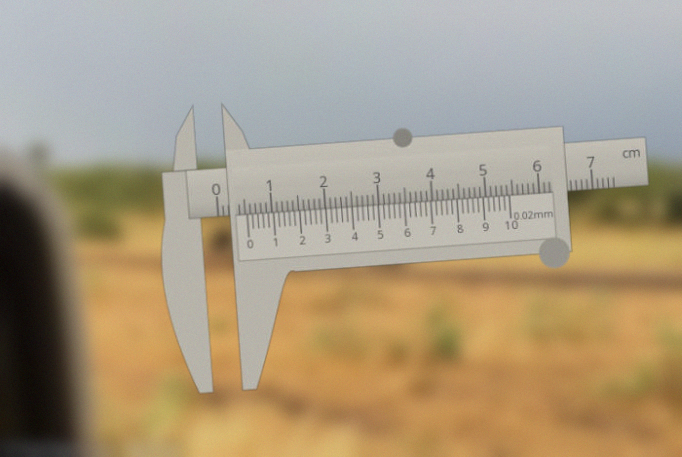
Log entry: 5.4 mm
